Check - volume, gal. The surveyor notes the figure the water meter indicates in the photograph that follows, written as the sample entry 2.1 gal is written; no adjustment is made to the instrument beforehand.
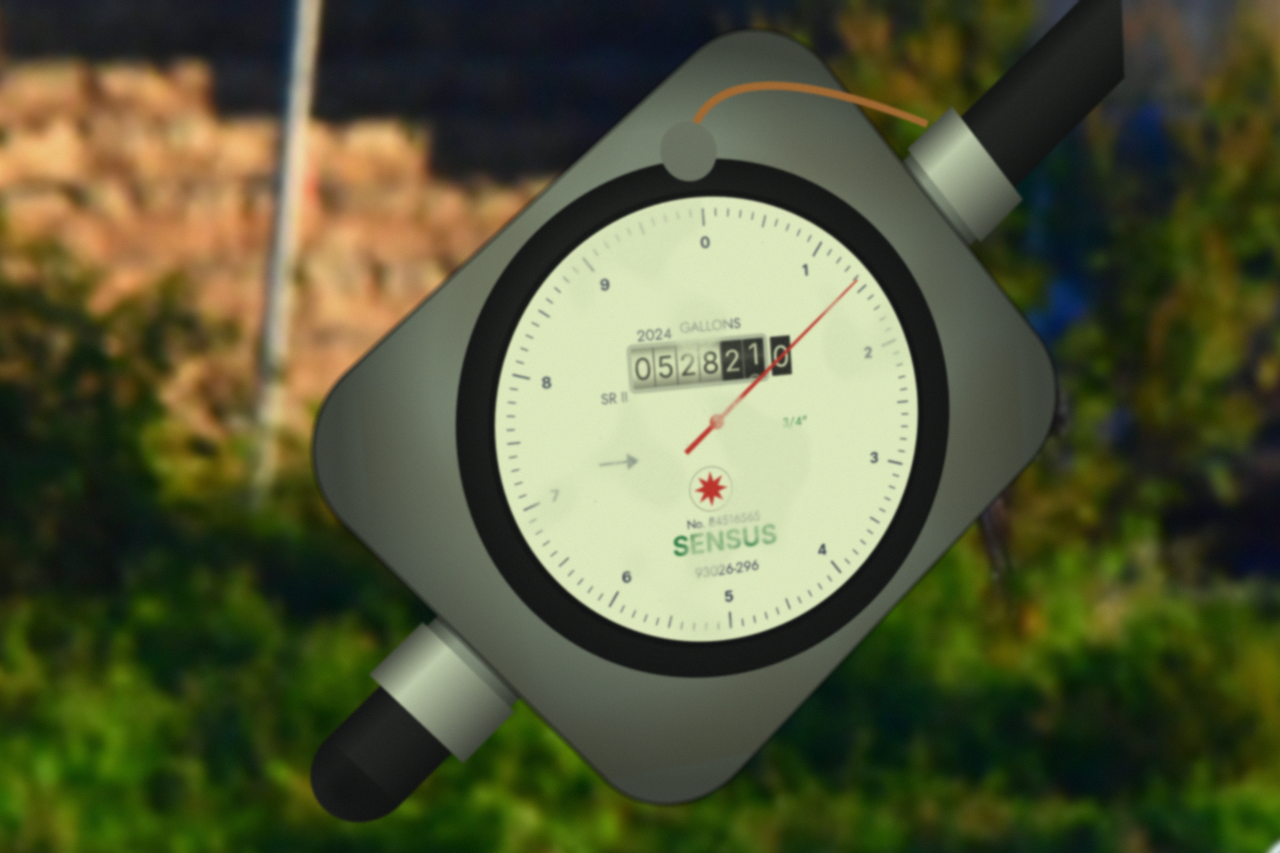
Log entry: 528211.4 gal
